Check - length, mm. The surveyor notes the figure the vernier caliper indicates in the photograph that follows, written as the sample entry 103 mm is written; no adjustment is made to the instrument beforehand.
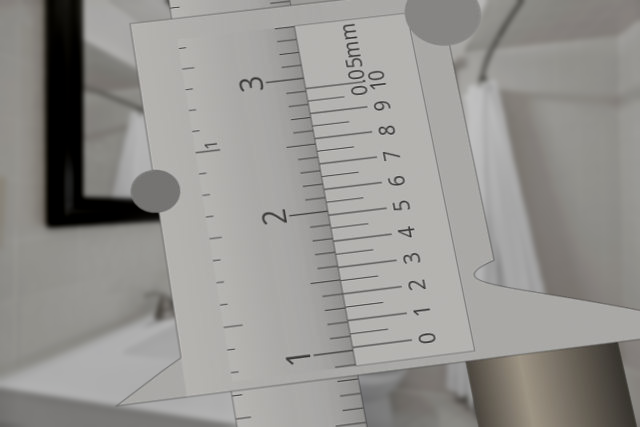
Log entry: 10.2 mm
